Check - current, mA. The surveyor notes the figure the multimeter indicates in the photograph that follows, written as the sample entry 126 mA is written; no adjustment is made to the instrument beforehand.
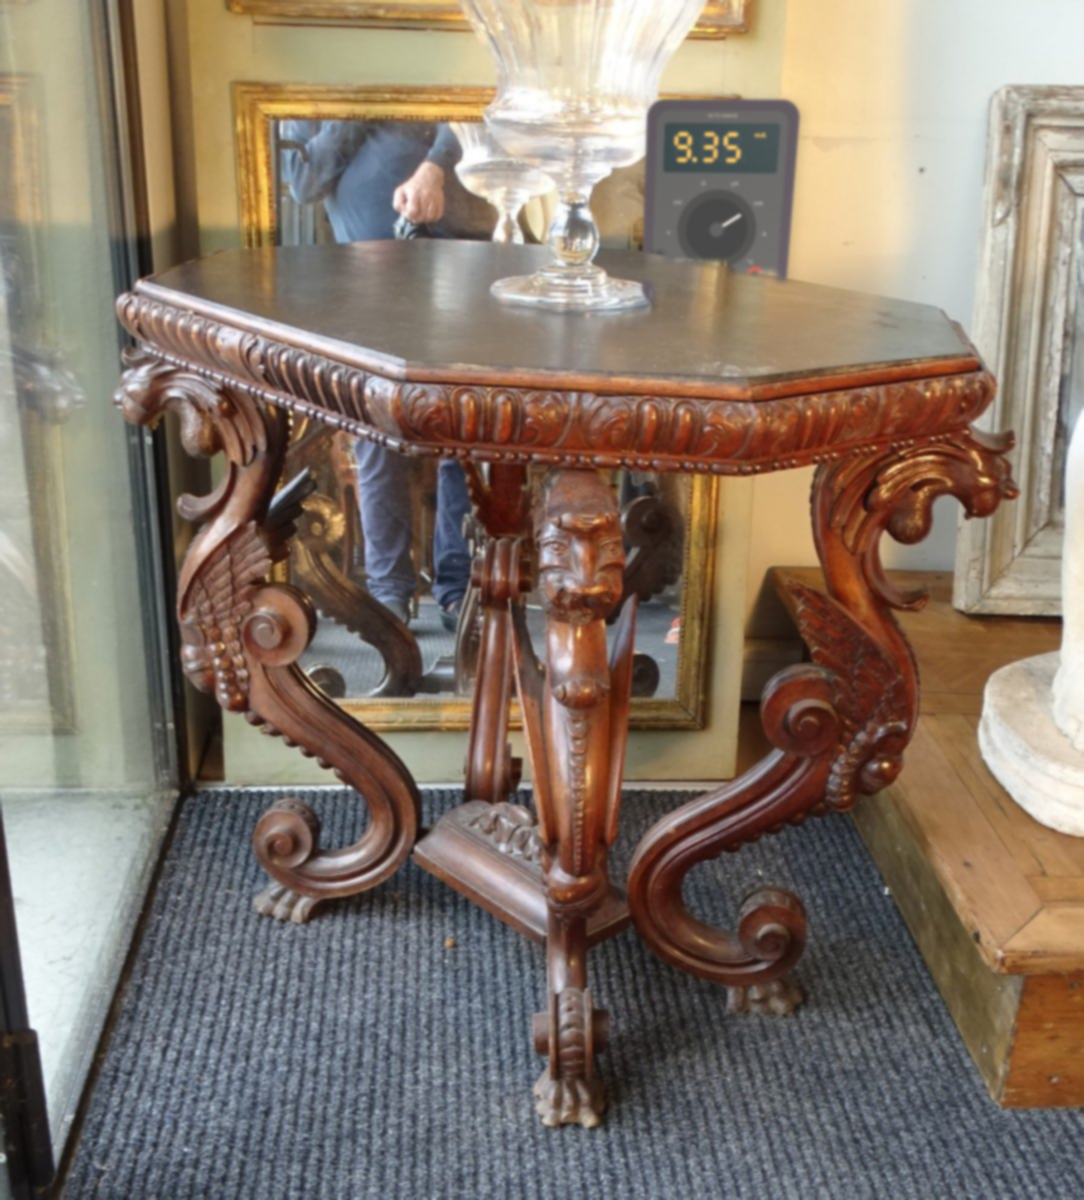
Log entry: 9.35 mA
